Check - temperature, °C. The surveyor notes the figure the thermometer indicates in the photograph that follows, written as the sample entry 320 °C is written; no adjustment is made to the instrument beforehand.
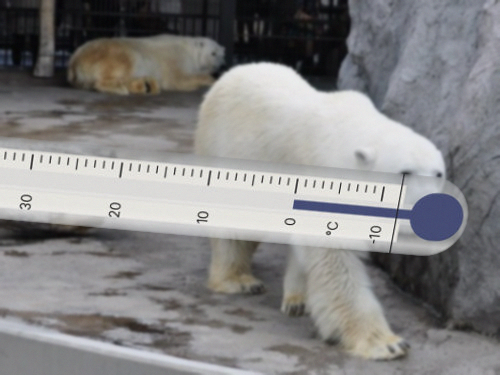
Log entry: 0 °C
